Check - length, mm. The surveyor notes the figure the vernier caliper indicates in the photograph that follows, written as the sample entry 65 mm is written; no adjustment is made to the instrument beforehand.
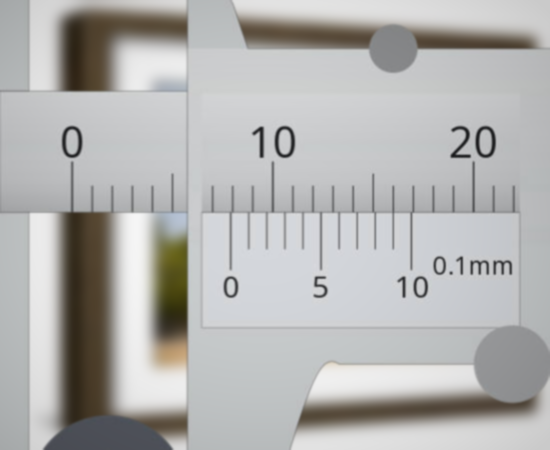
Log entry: 7.9 mm
